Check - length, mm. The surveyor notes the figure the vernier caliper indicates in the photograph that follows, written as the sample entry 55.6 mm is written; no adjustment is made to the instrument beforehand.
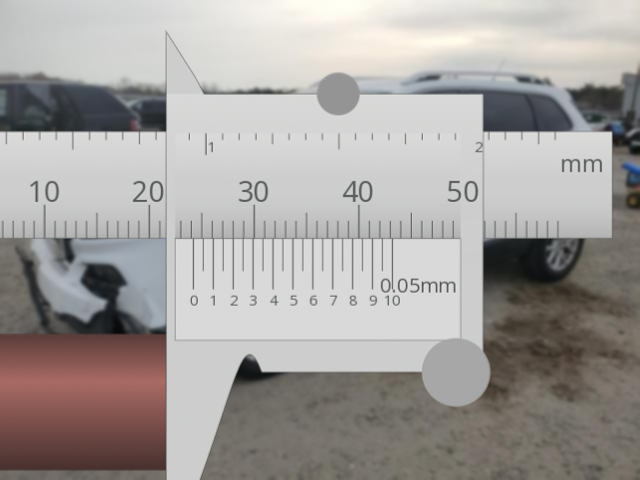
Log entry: 24.2 mm
